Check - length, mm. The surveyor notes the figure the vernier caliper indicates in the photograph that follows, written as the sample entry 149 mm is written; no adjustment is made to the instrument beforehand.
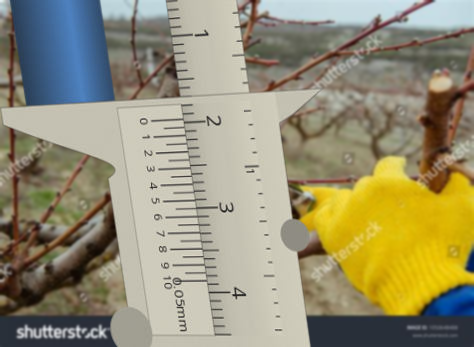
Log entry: 19.6 mm
